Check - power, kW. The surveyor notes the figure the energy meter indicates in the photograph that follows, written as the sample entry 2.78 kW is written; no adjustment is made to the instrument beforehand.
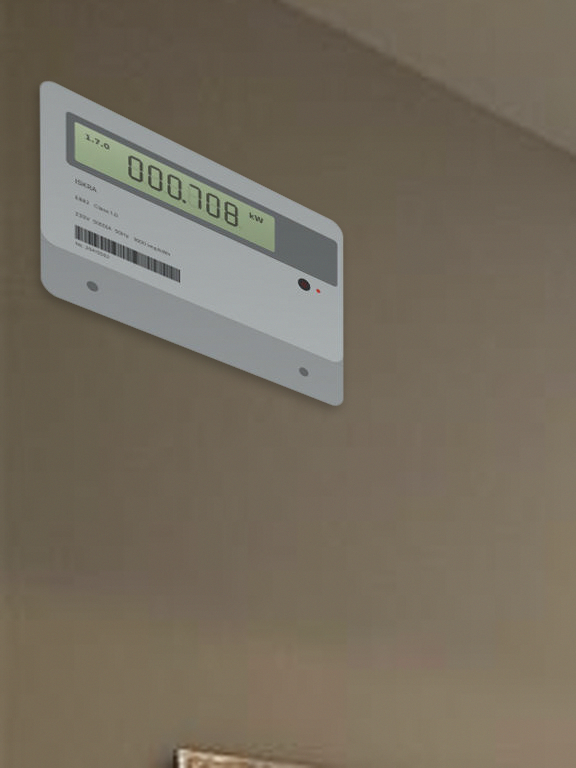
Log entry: 0.708 kW
